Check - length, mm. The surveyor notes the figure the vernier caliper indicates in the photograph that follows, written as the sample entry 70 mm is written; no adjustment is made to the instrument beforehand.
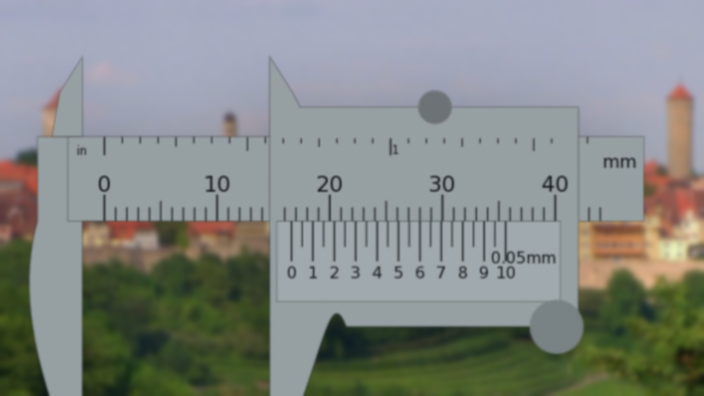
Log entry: 16.6 mm
